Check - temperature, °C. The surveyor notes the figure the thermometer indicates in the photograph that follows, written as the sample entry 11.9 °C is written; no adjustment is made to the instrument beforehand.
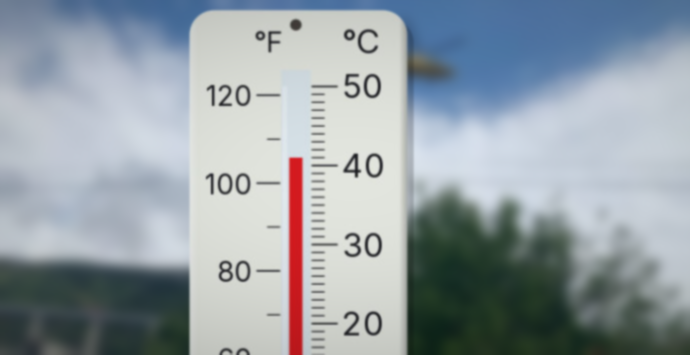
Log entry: 41 °C
